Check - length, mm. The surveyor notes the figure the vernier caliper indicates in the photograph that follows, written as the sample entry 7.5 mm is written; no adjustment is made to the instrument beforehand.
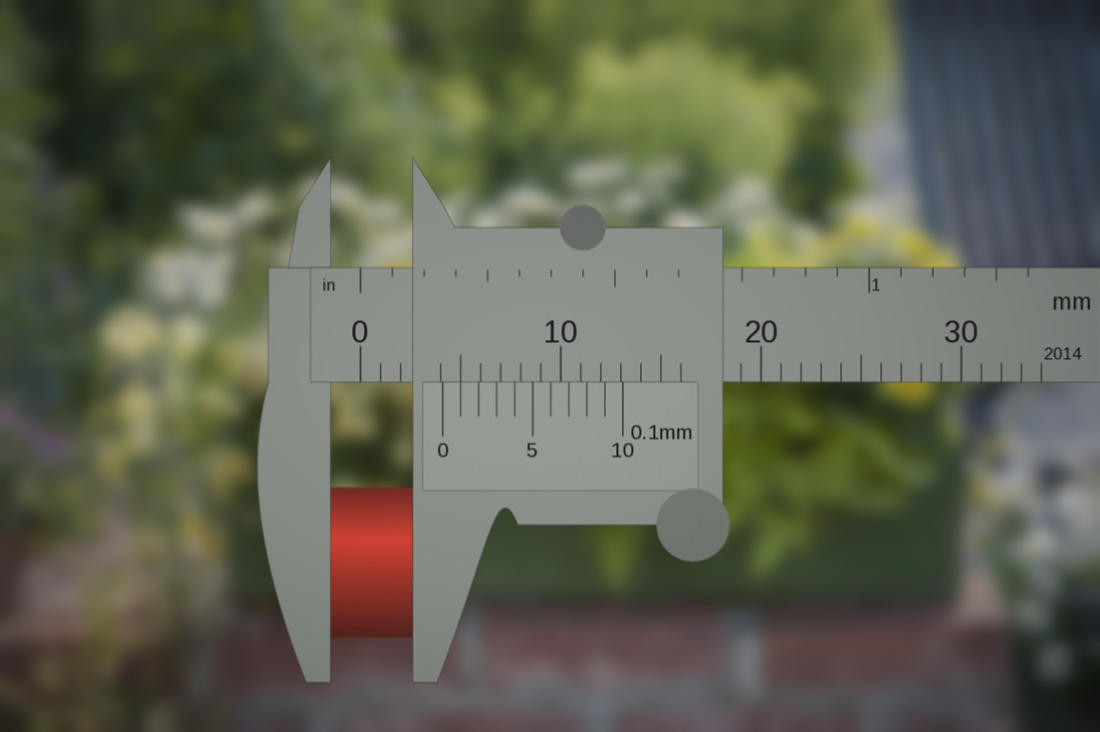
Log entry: 4.1 mm
